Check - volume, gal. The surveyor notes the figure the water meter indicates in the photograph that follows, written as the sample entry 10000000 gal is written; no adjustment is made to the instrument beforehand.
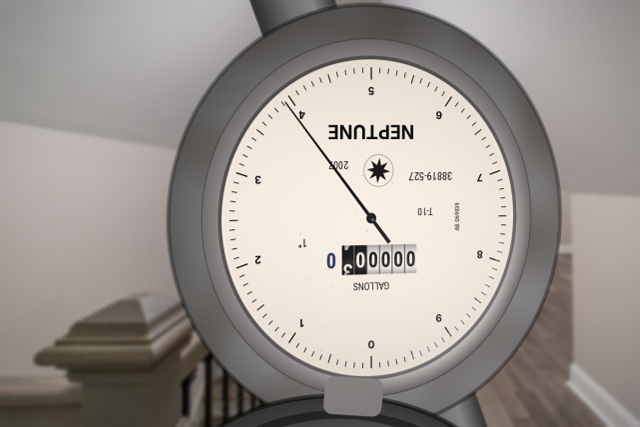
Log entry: 33.9 gal
